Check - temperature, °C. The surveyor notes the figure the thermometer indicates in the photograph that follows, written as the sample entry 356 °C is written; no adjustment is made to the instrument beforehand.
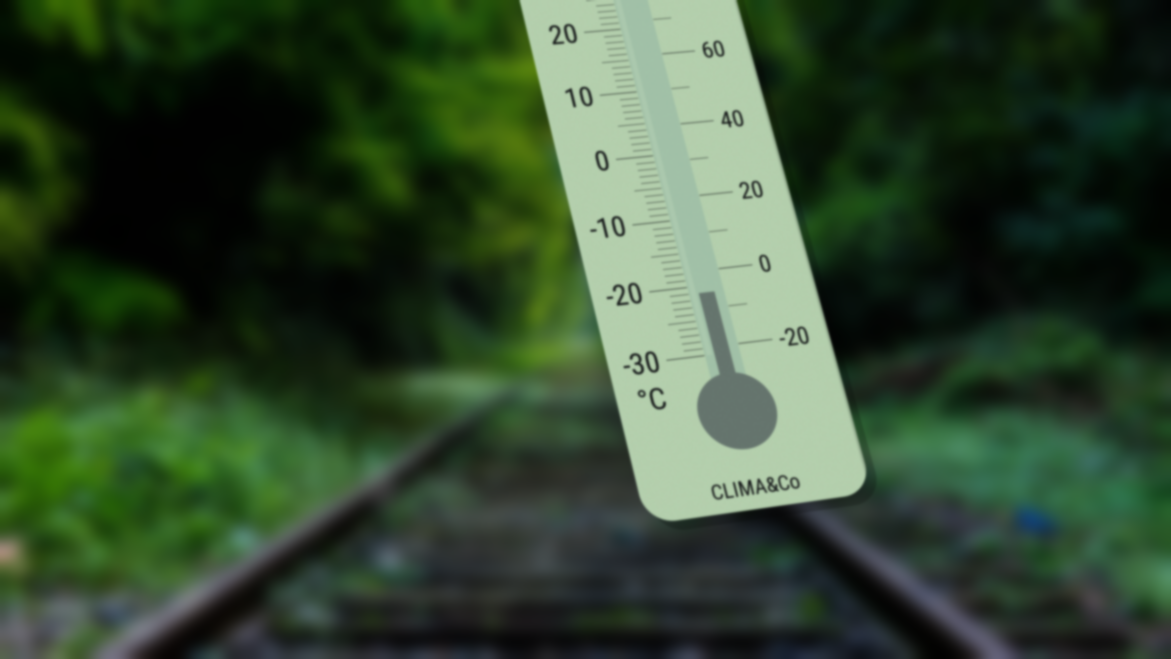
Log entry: -21 °C
